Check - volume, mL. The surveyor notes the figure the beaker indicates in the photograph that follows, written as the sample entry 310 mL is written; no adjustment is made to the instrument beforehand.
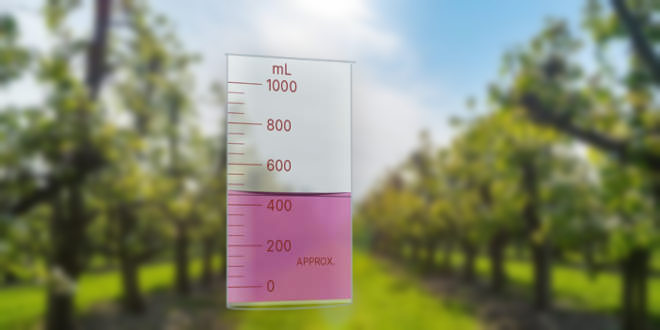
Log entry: 450 mL
